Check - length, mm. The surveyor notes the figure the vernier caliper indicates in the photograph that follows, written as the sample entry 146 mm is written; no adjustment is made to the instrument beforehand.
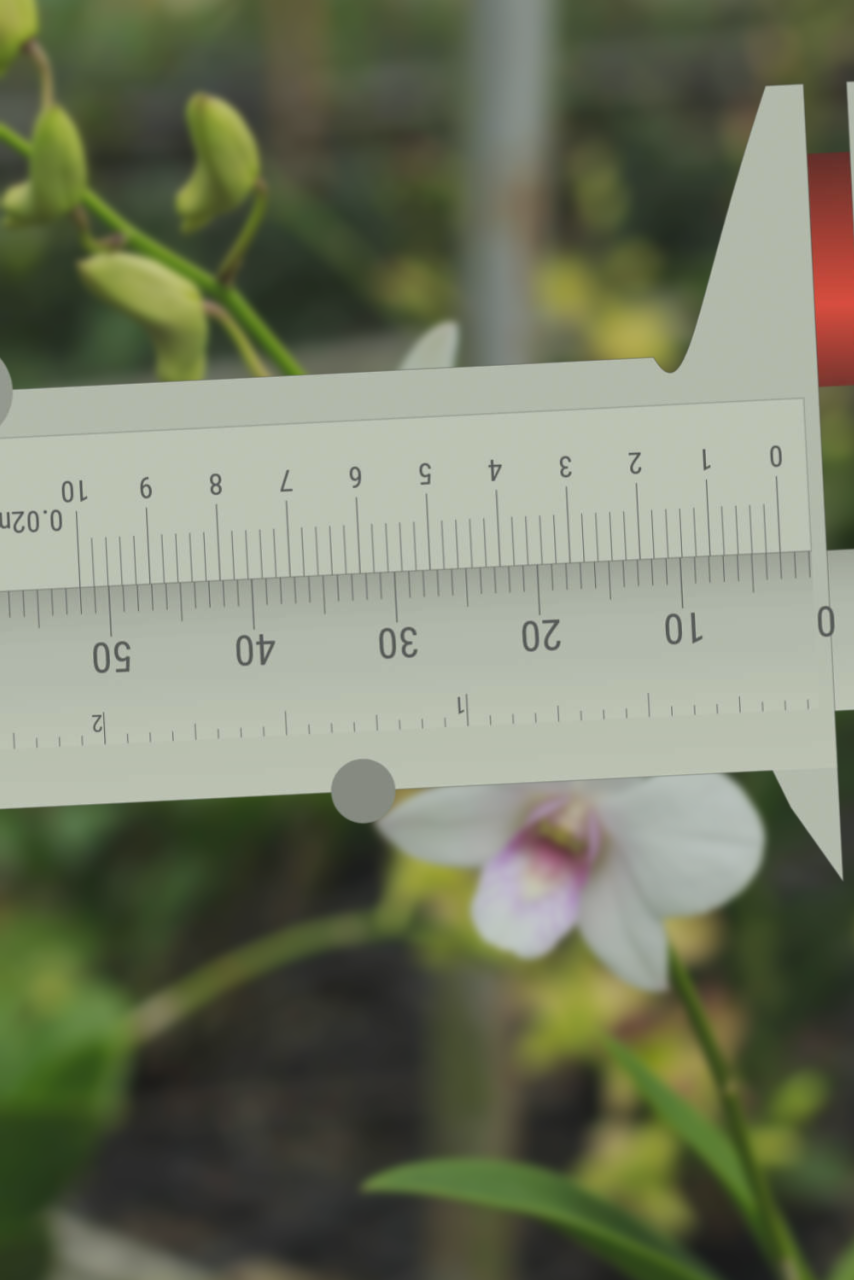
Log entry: 3.0 mm
